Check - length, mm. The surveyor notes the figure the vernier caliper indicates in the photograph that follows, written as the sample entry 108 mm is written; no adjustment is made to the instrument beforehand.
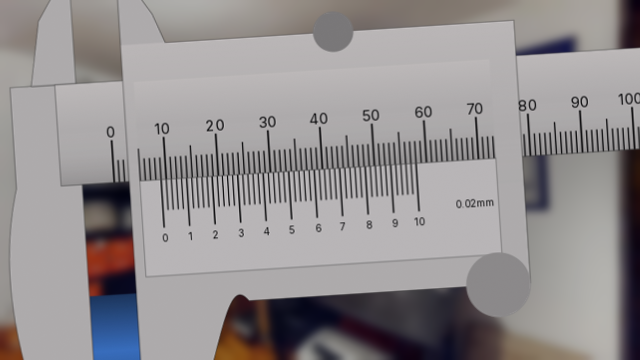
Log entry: 9.0 mm
